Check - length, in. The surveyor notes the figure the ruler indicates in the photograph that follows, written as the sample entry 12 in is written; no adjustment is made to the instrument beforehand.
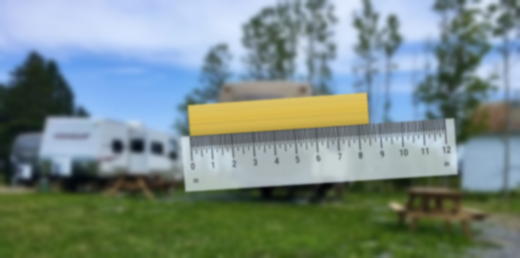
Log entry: 8.5 in
